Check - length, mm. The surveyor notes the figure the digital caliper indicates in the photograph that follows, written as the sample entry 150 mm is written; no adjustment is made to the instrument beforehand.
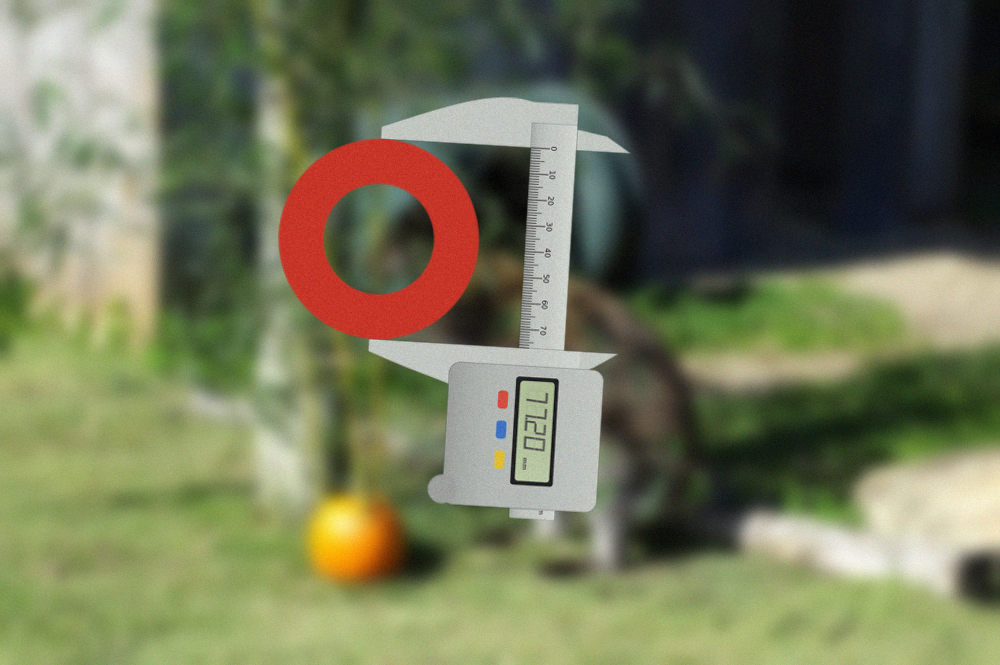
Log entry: 77.20 mm
